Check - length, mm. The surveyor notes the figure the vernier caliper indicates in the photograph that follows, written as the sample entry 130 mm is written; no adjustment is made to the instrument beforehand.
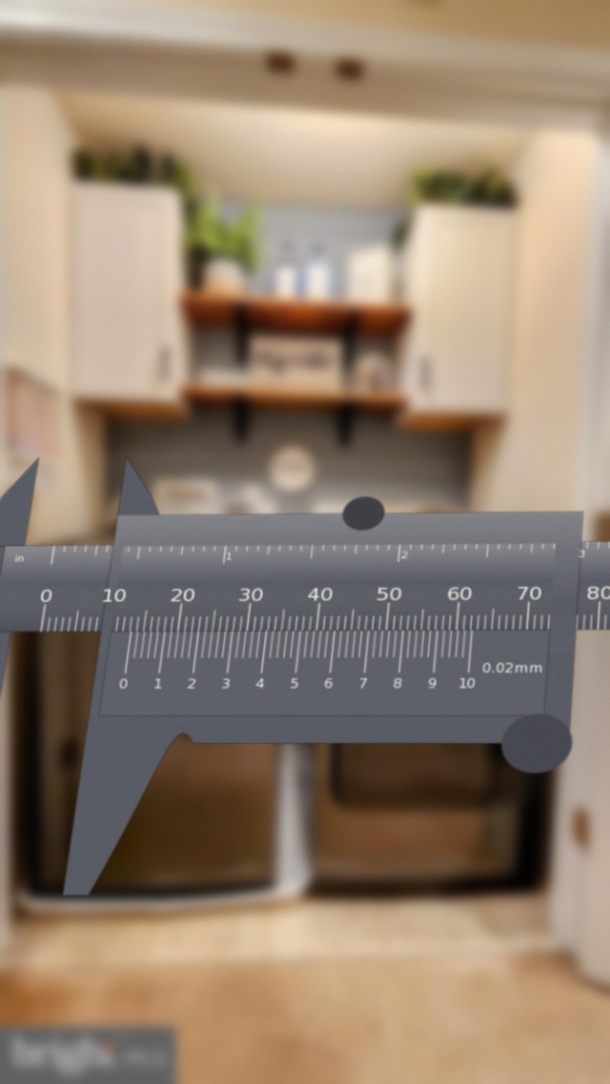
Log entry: 13.2 mm
